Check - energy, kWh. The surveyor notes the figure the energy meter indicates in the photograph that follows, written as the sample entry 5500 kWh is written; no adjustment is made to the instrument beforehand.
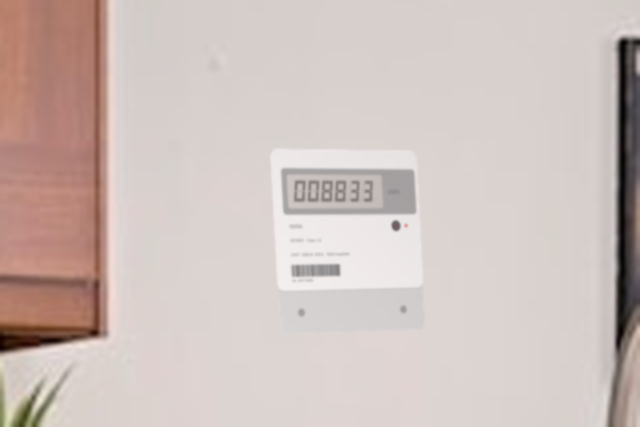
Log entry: 8833 kWh
